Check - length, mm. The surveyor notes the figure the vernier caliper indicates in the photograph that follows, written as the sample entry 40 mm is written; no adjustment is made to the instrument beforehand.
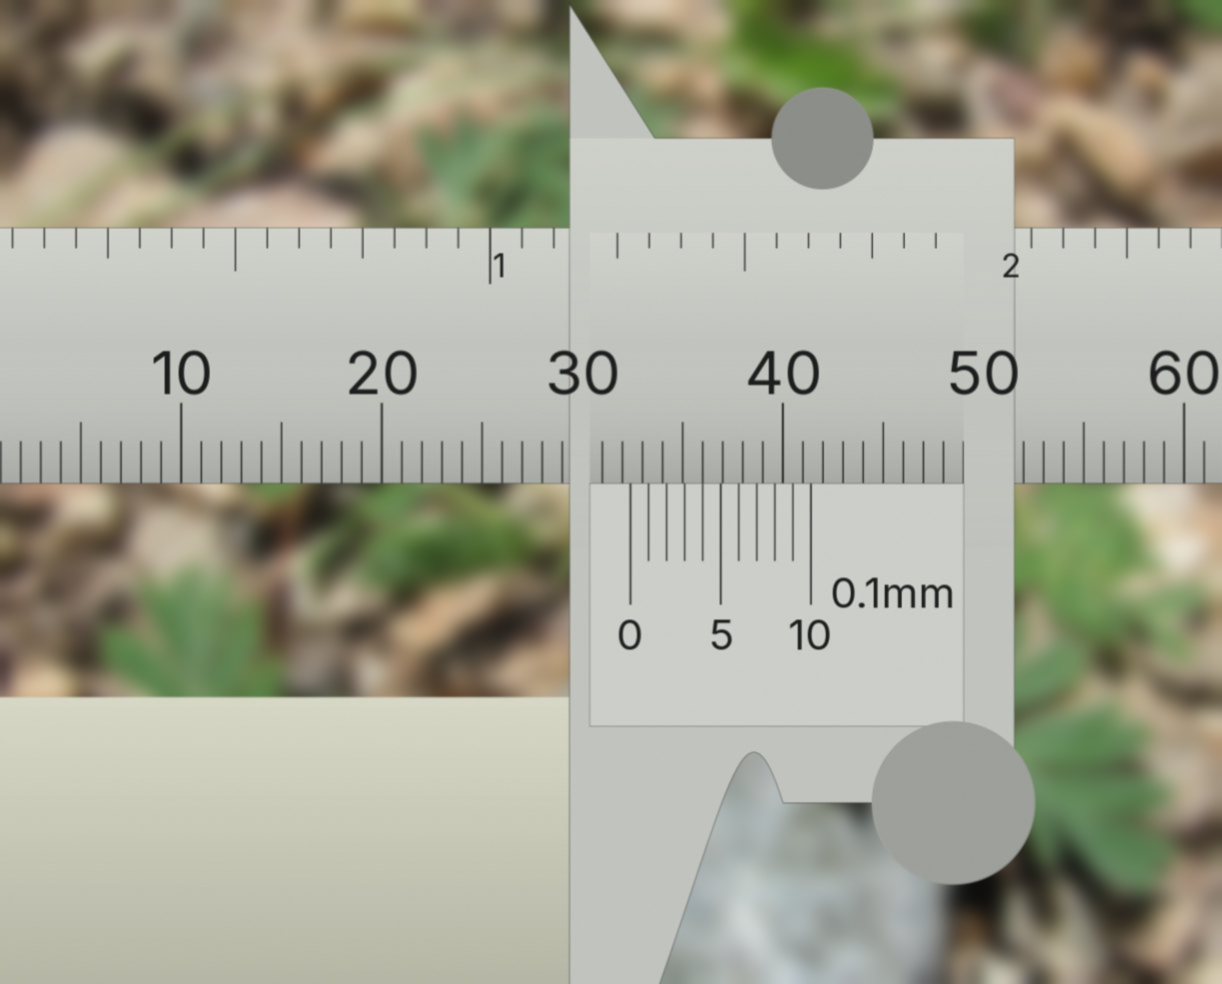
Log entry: 32.4 mm
